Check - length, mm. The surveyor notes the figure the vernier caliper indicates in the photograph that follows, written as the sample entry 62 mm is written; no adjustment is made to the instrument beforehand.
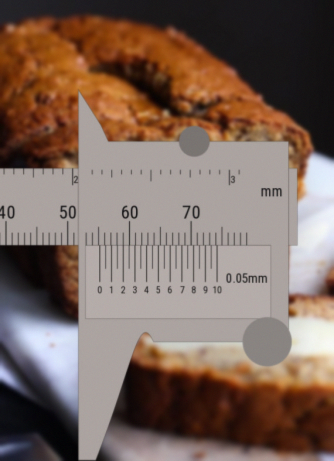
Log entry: 55.2 mm
